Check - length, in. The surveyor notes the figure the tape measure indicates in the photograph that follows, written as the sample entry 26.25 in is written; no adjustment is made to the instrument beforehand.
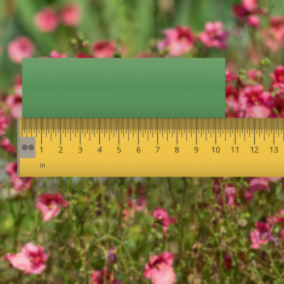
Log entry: 10.5 in
